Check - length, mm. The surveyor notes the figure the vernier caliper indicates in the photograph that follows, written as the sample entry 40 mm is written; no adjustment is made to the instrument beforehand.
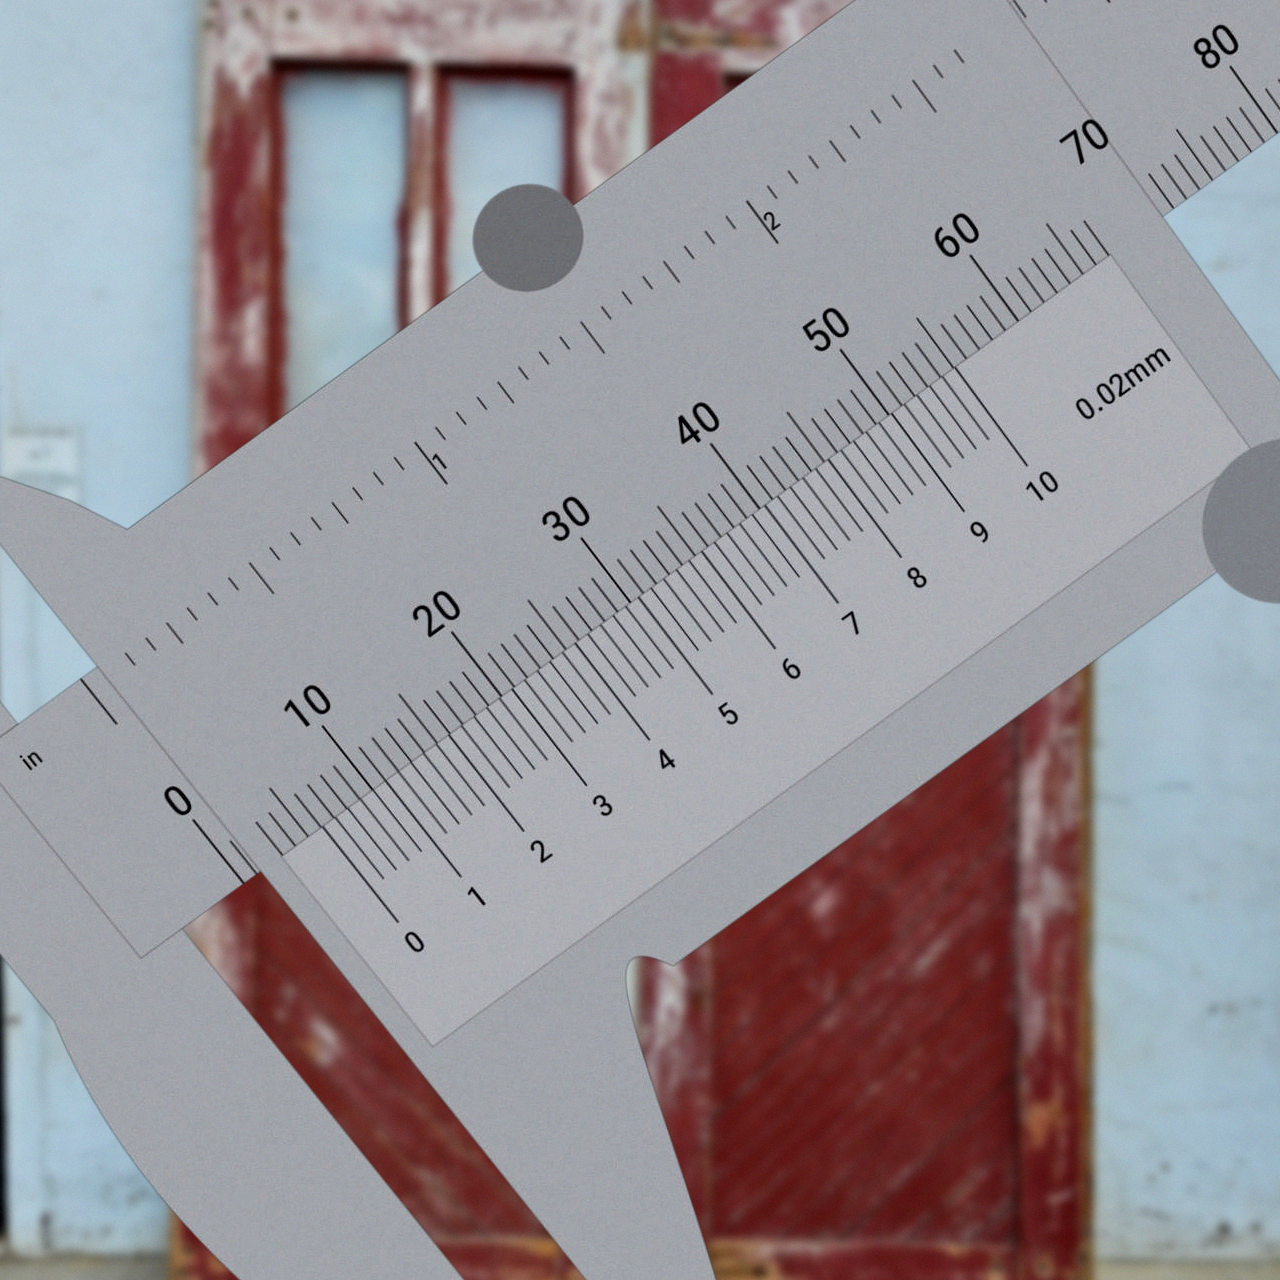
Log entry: 6.1 mm
